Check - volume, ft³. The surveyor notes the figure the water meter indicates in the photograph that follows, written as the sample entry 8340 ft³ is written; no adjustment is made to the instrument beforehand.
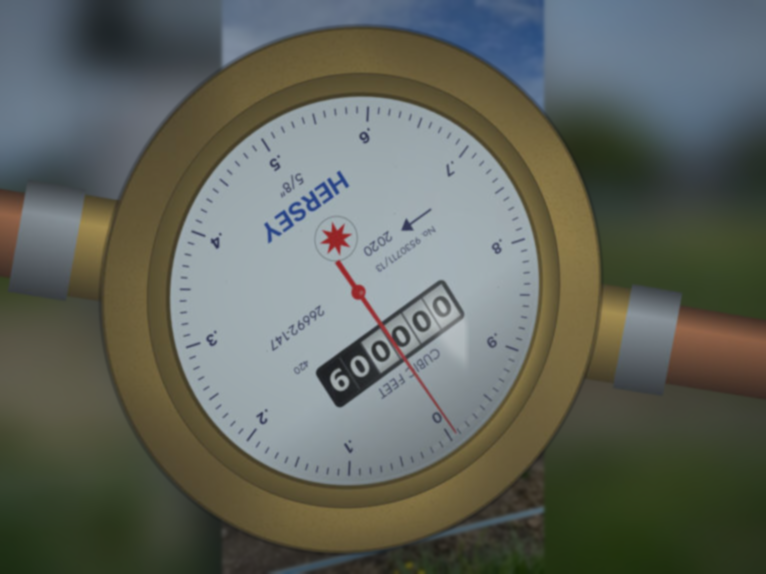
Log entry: 8.99 ft³
